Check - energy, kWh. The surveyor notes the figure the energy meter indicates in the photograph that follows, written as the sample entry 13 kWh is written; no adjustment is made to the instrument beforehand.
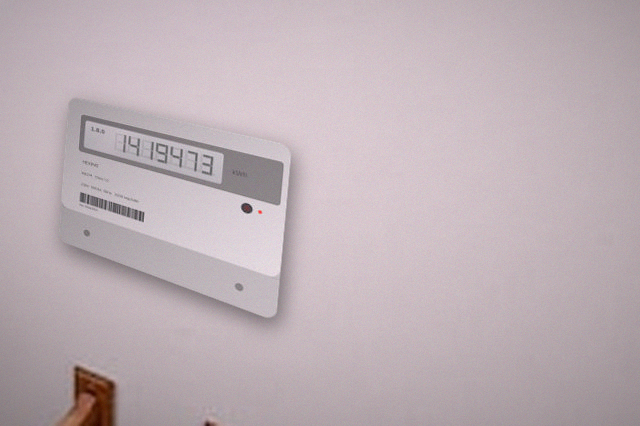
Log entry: 1419473 kWh
